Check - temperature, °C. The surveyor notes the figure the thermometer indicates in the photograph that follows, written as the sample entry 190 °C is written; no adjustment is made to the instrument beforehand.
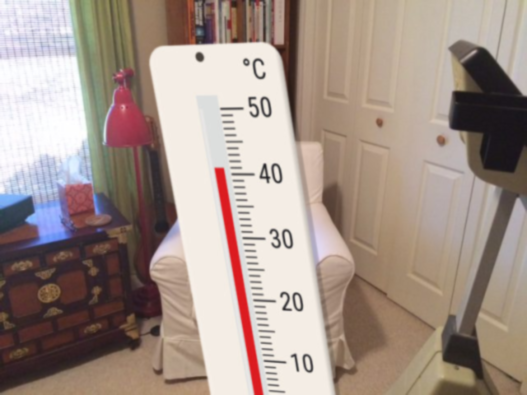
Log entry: 41 °C
